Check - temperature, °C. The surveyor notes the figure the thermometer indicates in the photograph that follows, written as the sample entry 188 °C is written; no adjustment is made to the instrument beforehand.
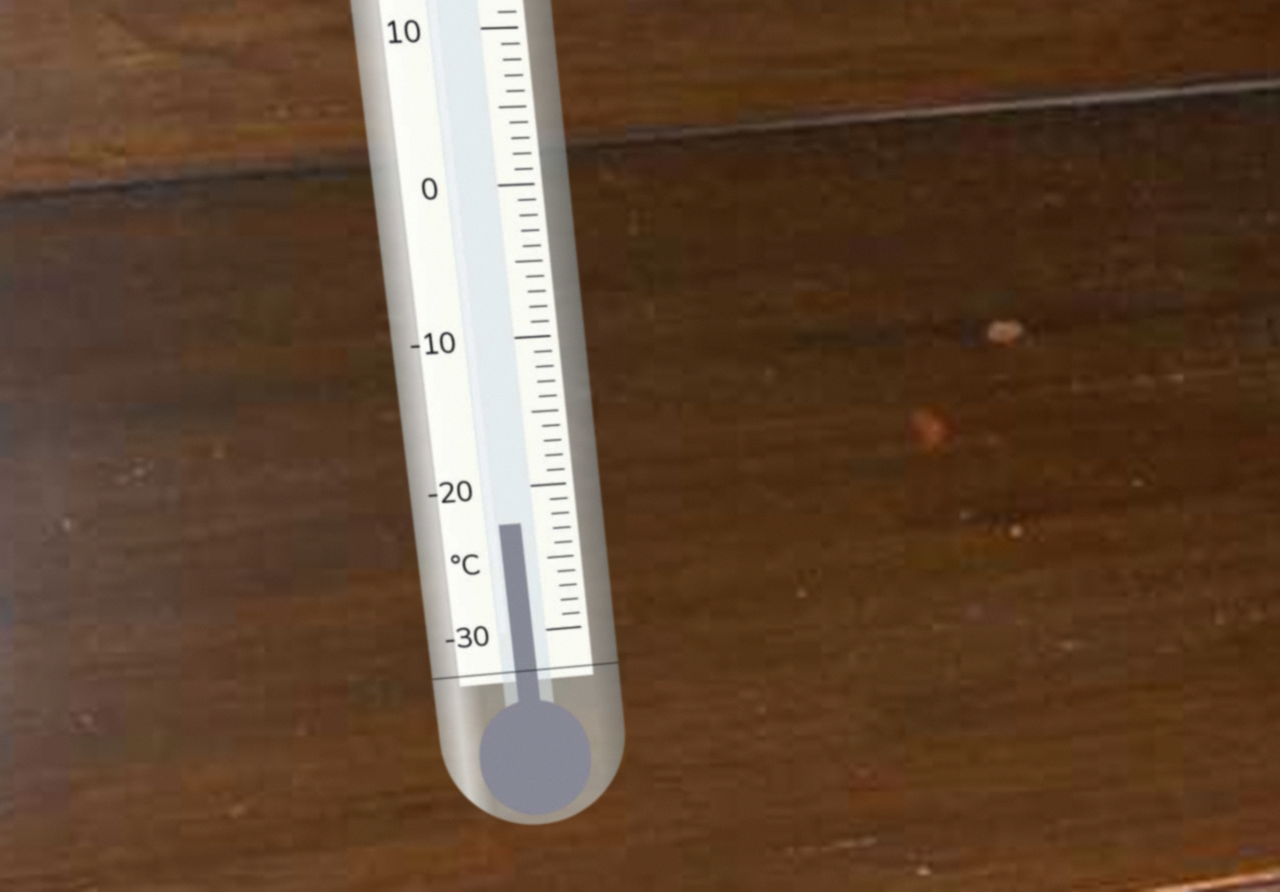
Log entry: -22.5 °C
